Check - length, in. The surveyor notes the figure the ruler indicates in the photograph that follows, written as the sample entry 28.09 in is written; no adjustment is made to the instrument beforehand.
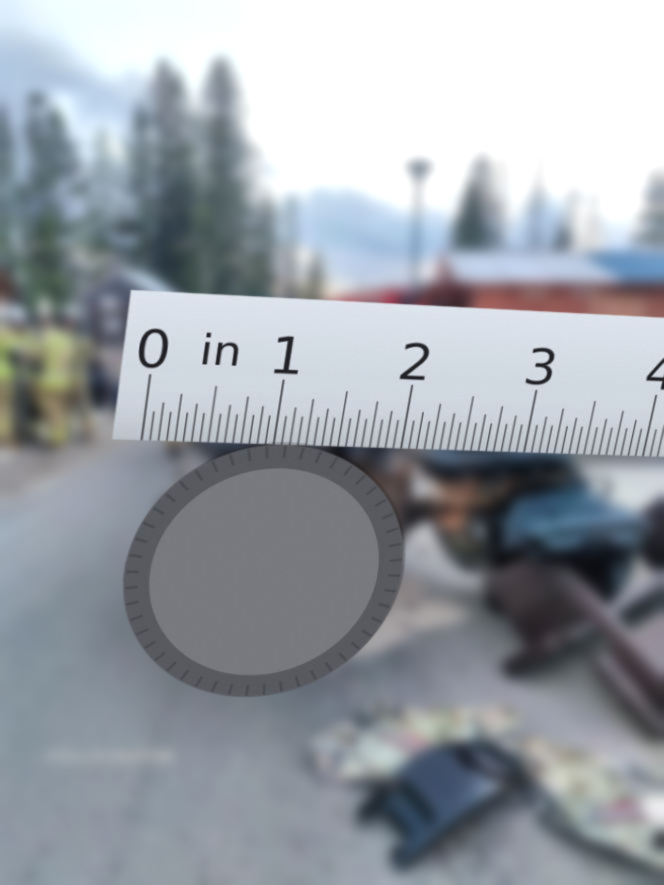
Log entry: 2.1875 in
